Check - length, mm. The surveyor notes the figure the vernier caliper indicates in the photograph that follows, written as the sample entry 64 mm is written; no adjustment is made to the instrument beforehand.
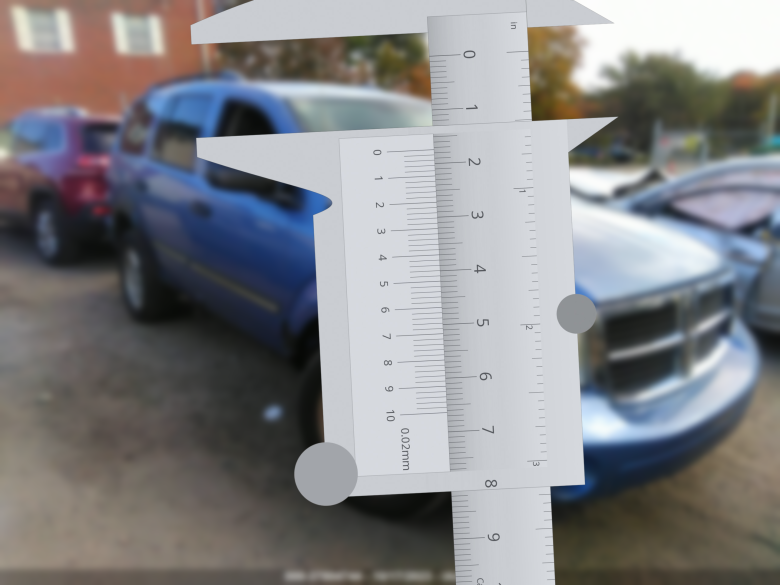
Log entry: 17.4 mm
